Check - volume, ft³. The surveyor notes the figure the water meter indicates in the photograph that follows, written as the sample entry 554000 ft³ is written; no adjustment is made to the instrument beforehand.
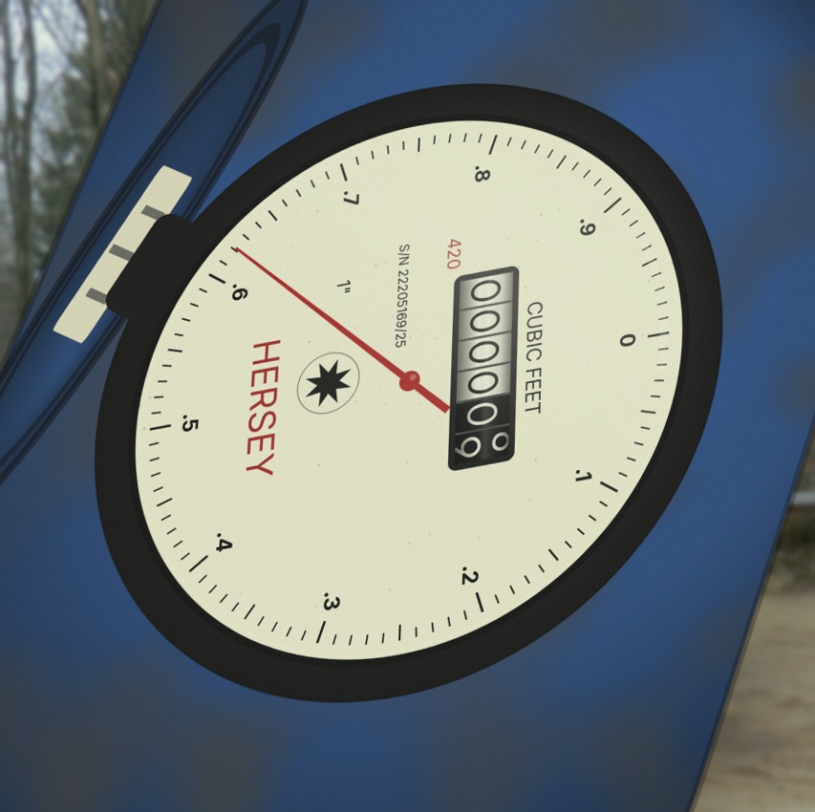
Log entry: 8.62 ft³
